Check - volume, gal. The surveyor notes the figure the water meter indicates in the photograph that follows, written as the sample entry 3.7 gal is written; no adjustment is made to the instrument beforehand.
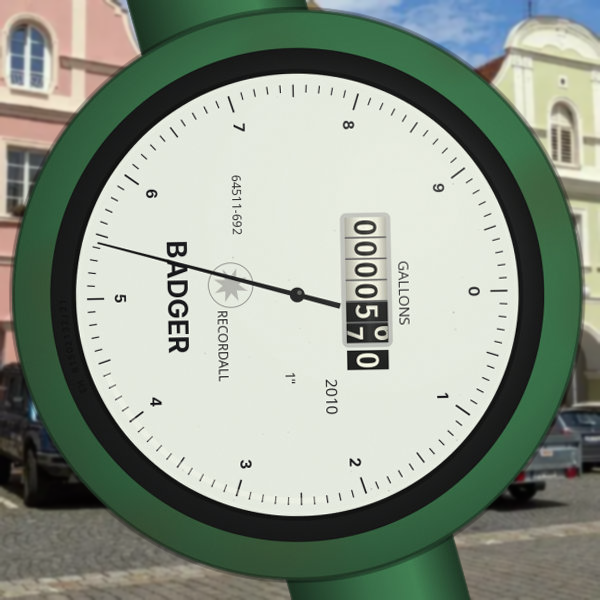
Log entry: 565.4 gal
